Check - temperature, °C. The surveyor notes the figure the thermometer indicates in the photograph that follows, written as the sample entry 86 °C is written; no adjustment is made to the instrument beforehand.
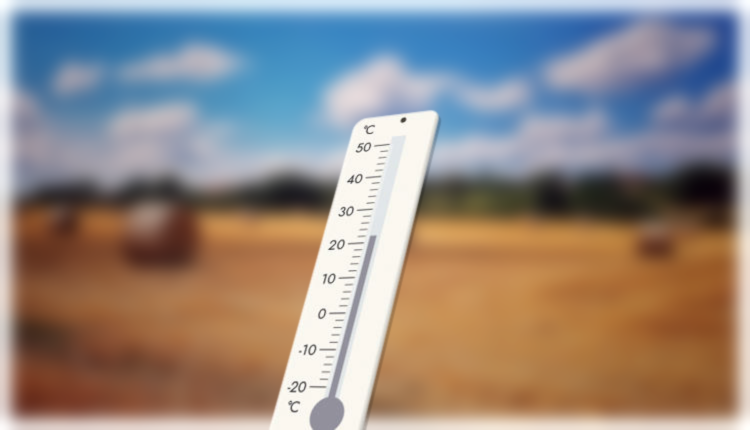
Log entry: 22 °C
